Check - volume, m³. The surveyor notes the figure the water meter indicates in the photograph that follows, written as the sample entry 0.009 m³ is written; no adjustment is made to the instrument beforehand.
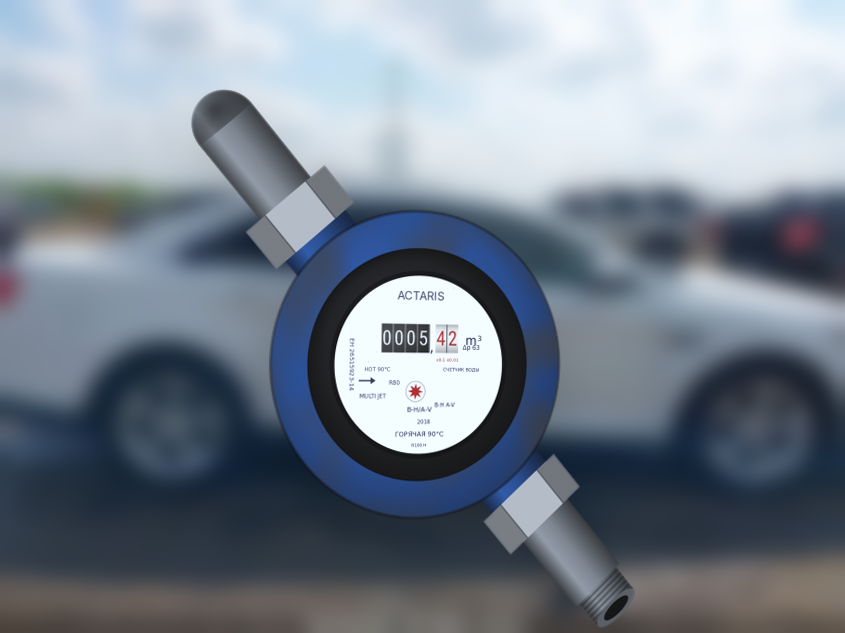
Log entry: 5.42 m³
